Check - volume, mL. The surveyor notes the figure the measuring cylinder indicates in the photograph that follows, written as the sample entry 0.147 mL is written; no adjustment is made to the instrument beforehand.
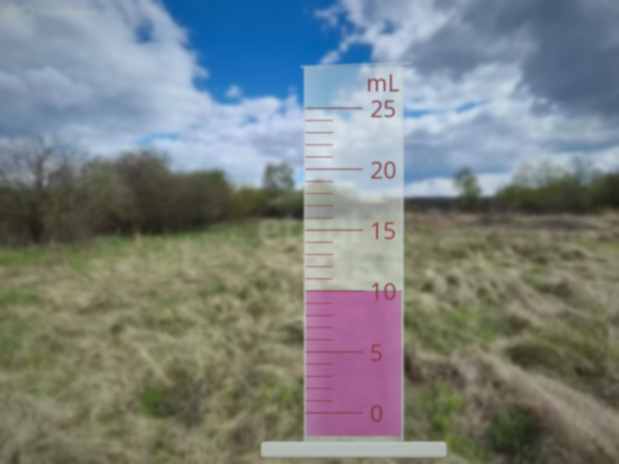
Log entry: 10 mL
